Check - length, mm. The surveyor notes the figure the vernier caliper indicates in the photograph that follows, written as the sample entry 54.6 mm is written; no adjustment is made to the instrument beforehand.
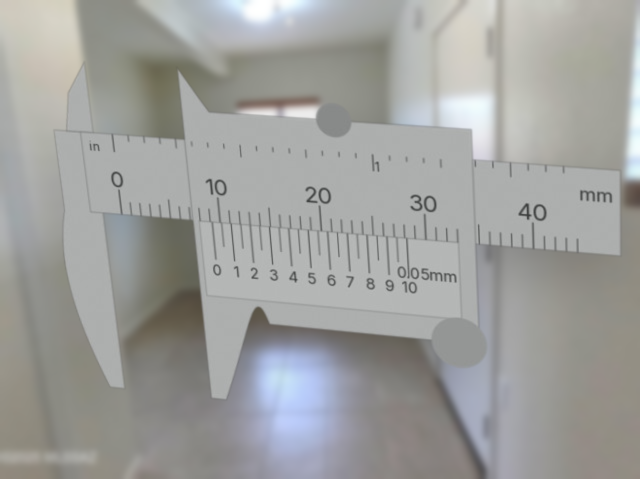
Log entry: 9.2 mm
